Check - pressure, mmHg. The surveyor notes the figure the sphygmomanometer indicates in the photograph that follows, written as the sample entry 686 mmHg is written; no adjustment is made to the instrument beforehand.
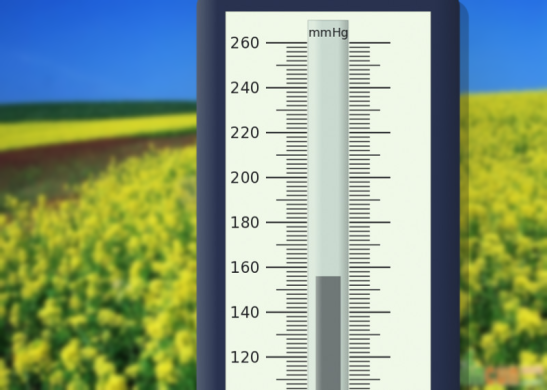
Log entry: 156 mmHg
